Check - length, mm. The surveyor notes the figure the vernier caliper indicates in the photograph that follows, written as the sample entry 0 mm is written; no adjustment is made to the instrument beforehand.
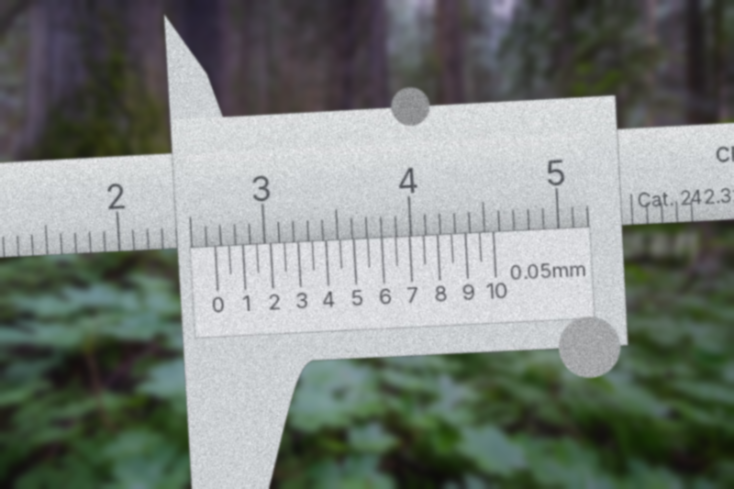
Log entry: 26.6 mm
